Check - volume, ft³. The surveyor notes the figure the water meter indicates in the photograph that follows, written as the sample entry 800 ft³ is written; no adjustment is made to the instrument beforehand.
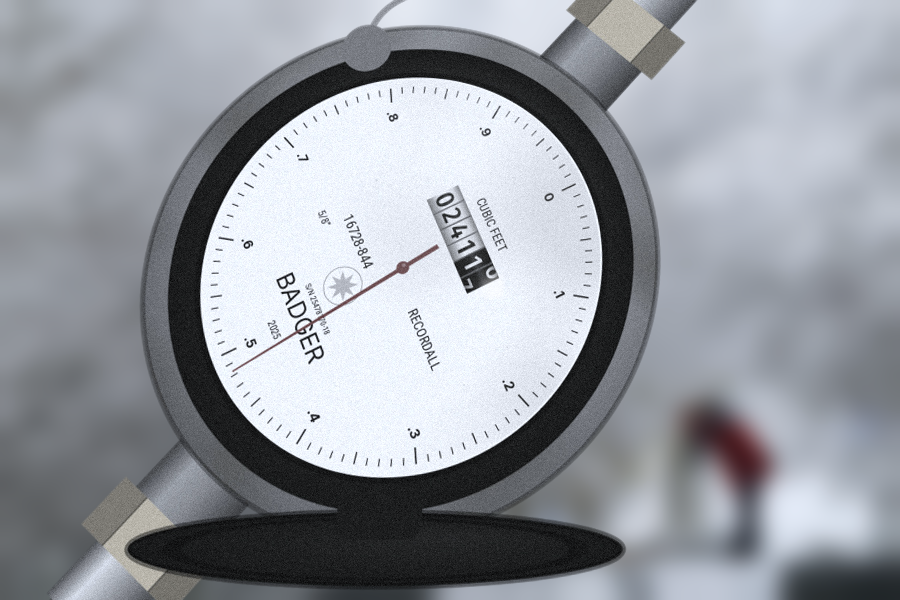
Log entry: 24116.48 ft³
